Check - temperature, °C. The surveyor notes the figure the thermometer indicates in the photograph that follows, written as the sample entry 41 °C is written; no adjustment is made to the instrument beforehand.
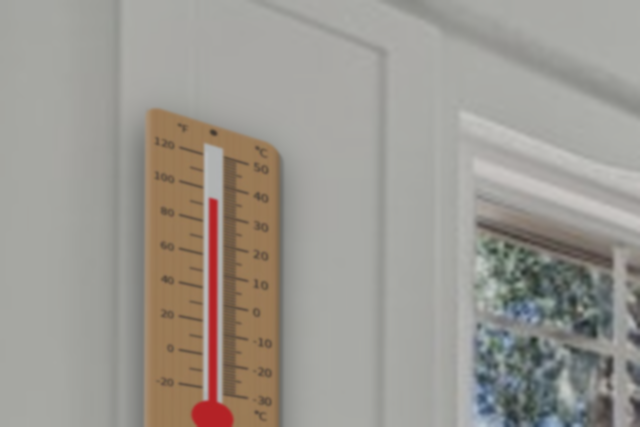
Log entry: 35 °C
